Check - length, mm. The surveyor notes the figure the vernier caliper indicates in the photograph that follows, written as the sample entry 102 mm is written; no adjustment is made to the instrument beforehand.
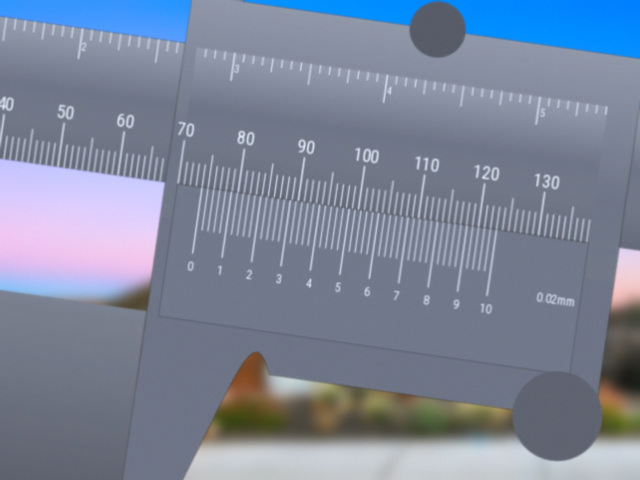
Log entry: 74.0 mm
